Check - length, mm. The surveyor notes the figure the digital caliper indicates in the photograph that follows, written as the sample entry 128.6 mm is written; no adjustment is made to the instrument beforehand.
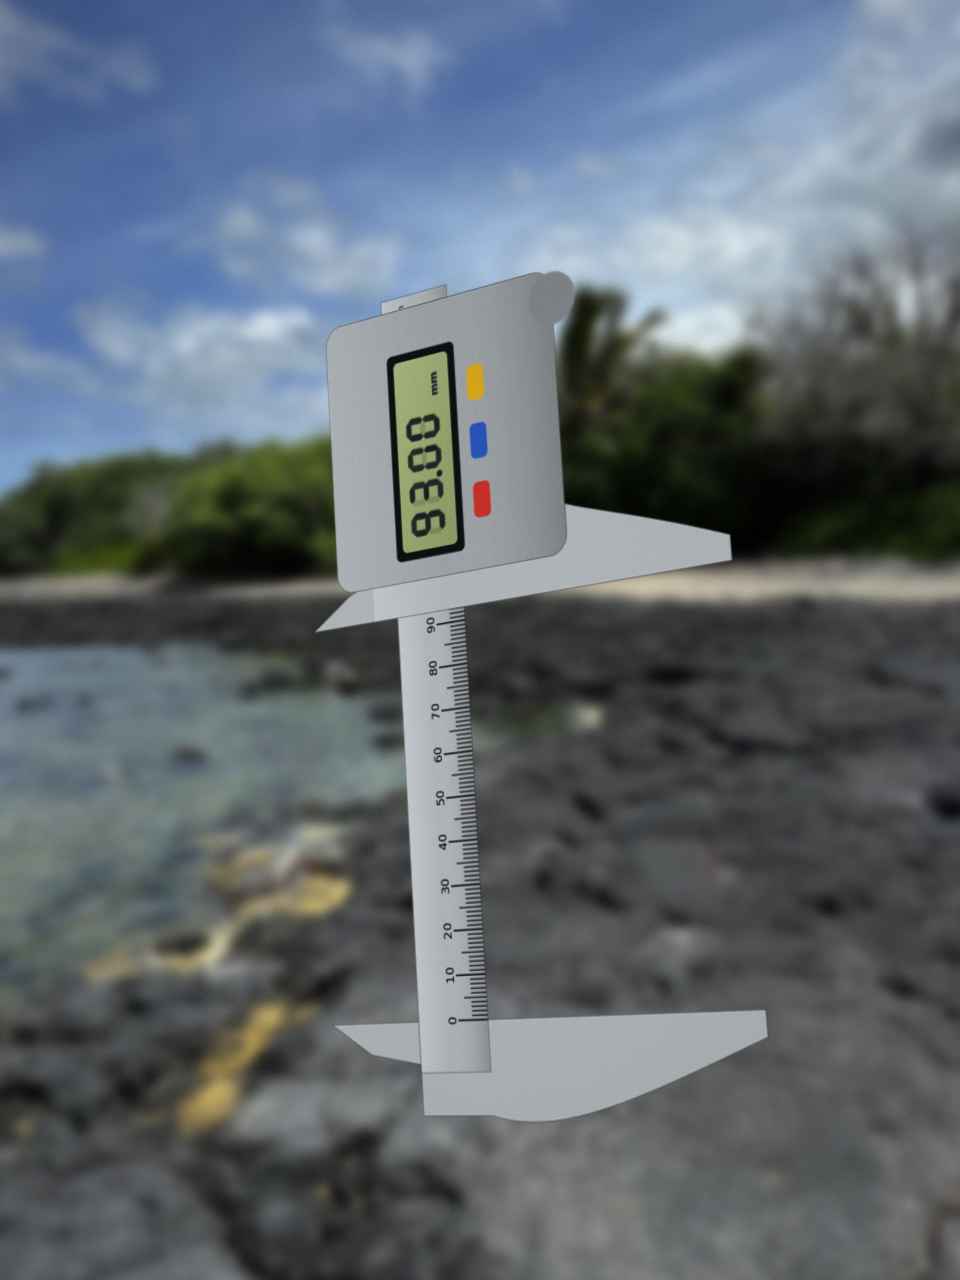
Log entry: 93.00 mm
